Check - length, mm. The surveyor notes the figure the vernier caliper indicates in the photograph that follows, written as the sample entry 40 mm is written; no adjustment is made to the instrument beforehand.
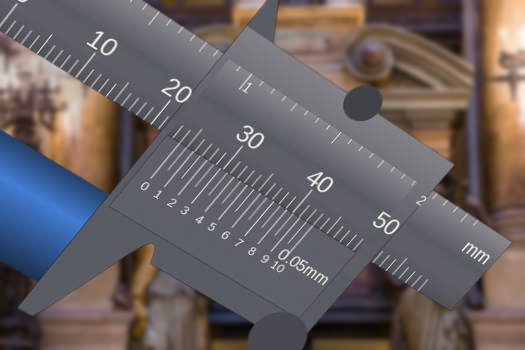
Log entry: 24.0 mm
